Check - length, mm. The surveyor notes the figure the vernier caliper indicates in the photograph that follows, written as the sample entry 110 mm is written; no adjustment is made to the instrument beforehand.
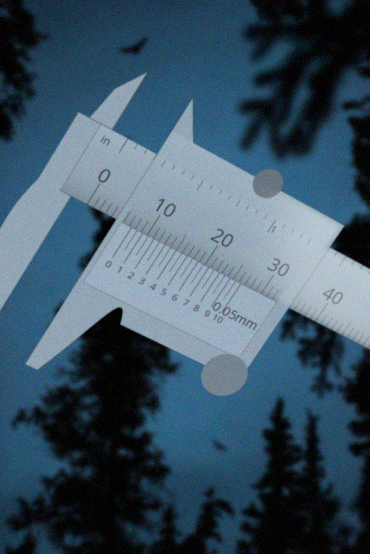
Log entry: 7.4 mm
